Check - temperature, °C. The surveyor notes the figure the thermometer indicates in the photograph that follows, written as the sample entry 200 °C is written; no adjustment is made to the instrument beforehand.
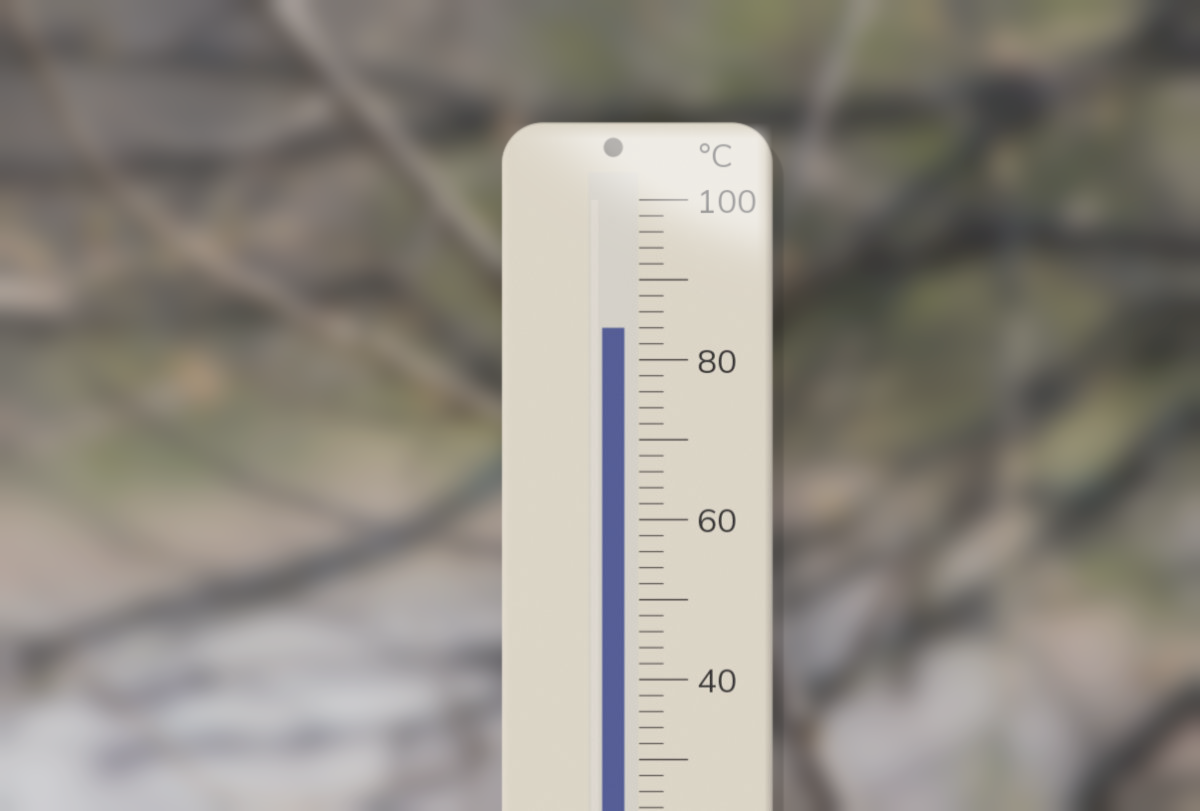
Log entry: 84 °C
